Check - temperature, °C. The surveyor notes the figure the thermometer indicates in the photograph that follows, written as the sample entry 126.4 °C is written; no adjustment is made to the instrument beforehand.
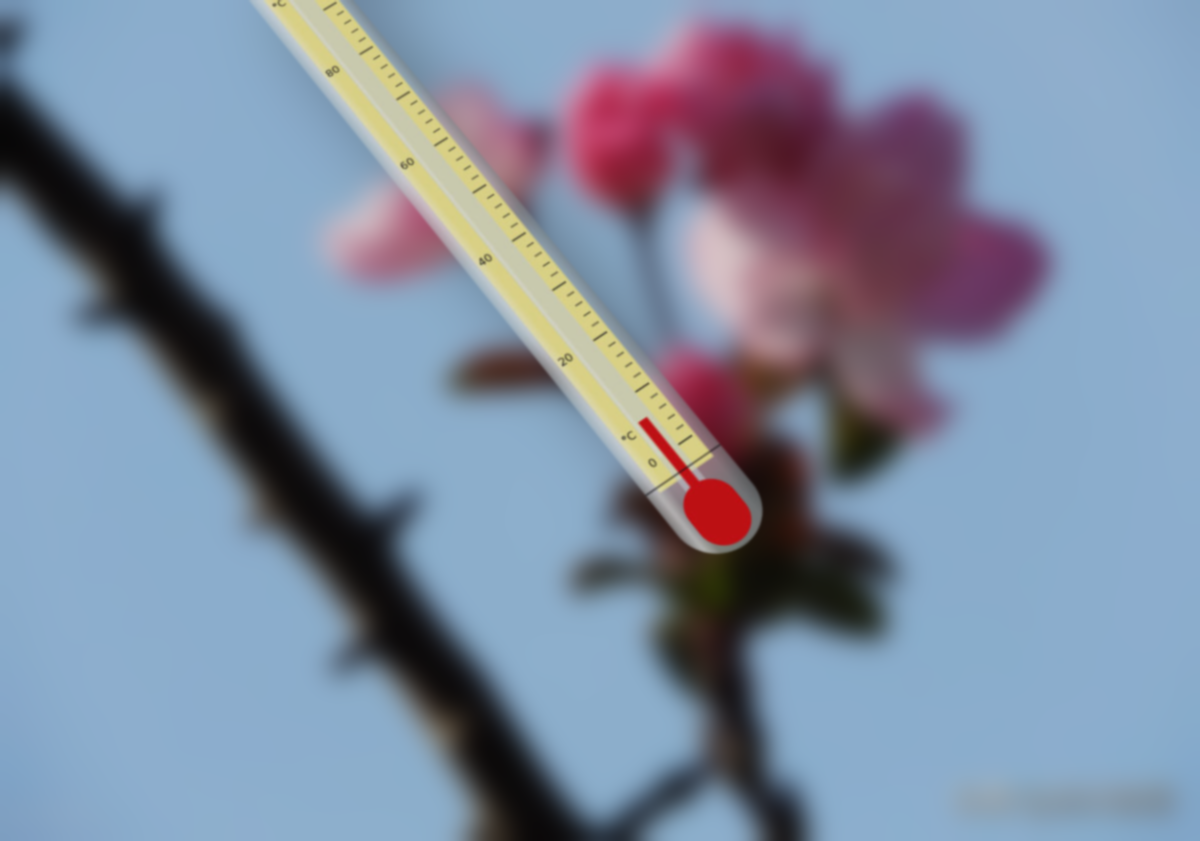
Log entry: 6 °C
